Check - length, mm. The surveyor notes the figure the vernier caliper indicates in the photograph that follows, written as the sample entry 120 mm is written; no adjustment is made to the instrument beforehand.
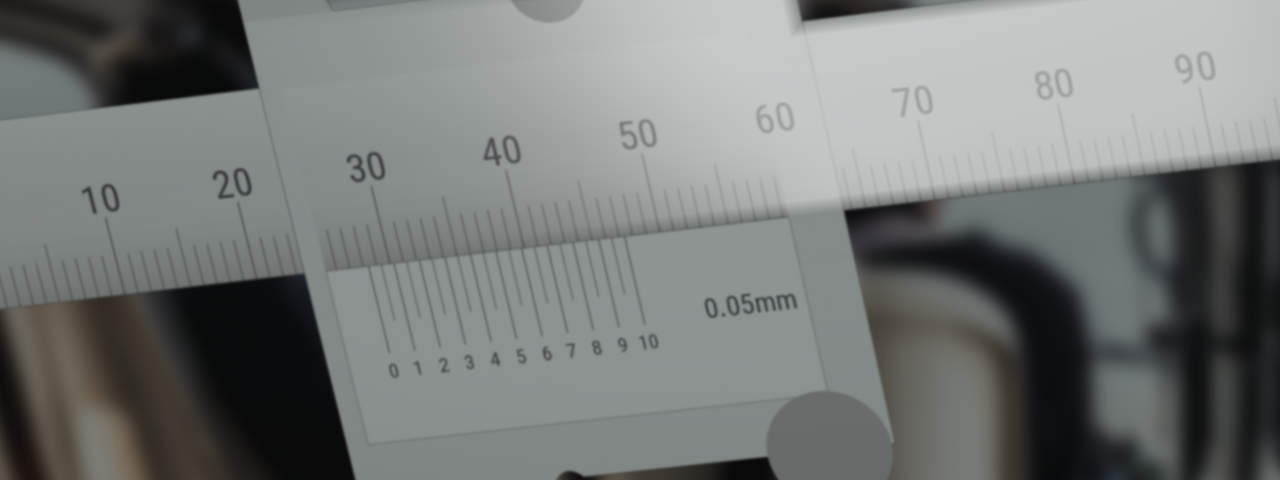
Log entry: 28.4 mm
